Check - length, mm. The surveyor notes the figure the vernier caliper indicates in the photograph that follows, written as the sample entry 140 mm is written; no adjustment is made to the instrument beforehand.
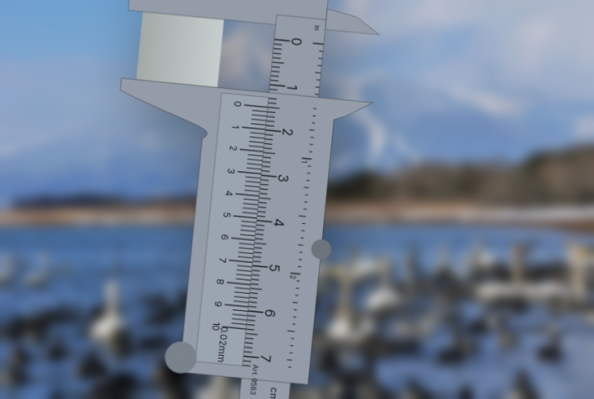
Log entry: 15.0 mm
